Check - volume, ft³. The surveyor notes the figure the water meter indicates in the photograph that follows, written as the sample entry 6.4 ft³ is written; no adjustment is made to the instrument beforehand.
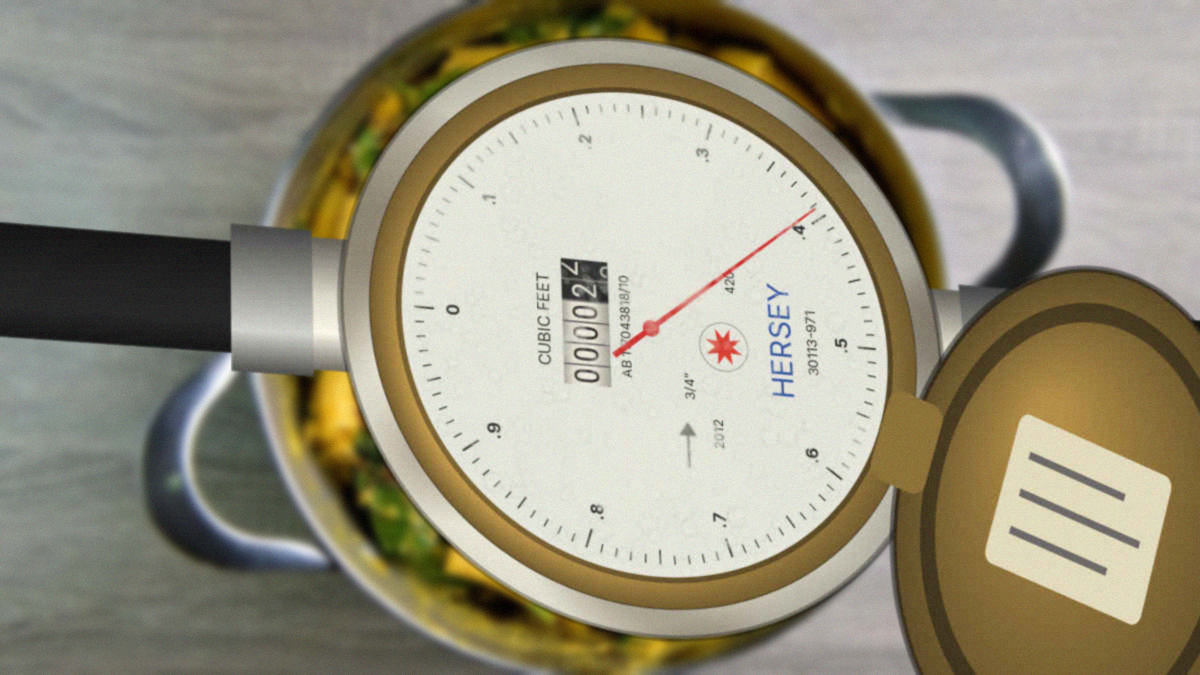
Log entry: 22.39 ft³
